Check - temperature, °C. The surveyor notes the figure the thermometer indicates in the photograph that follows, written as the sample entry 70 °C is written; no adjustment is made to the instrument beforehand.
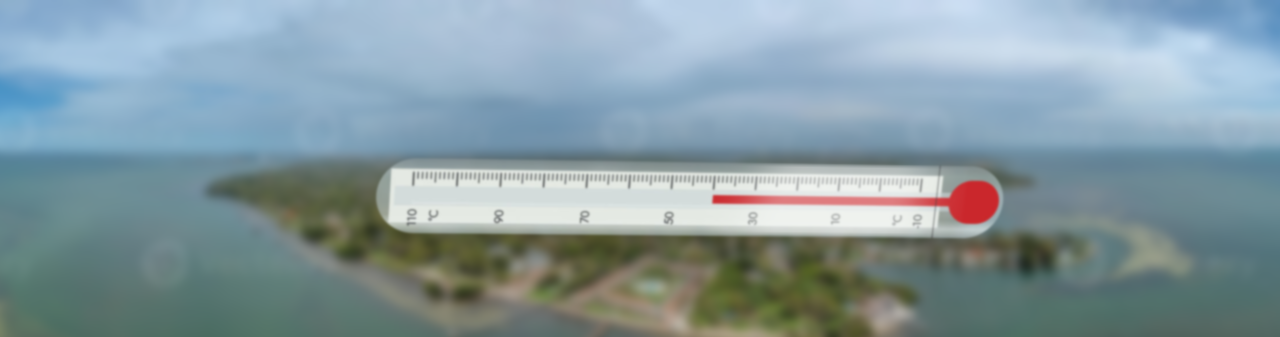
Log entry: 40 °C
